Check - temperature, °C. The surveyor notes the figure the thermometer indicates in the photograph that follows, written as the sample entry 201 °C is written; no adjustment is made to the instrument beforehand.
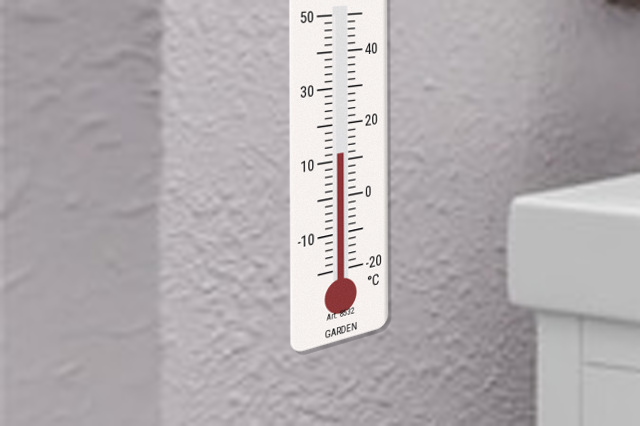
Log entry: 12 °C
